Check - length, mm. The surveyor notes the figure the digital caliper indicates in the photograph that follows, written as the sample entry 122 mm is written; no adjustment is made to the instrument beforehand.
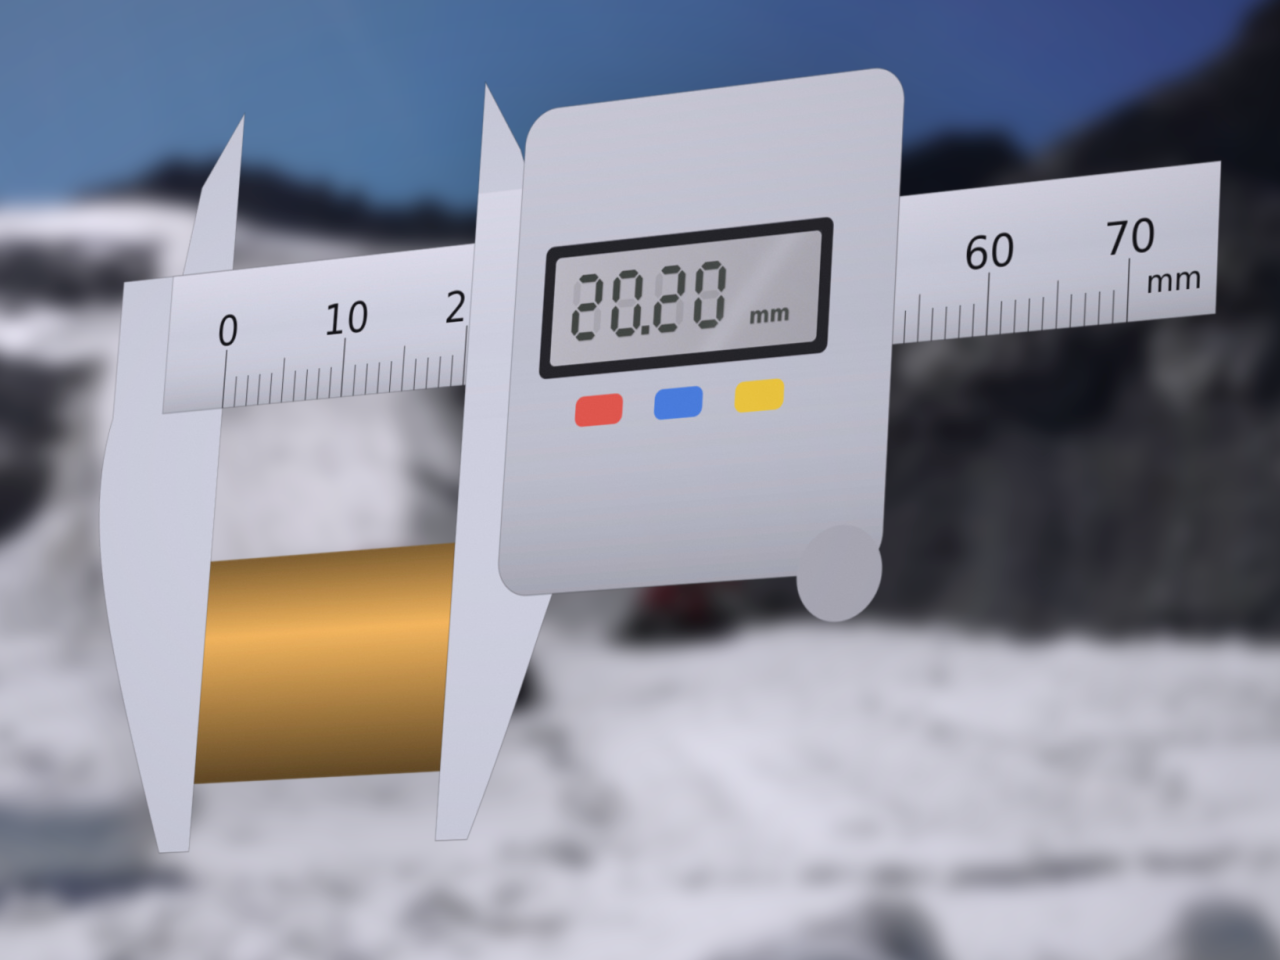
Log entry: 20.20 mm
